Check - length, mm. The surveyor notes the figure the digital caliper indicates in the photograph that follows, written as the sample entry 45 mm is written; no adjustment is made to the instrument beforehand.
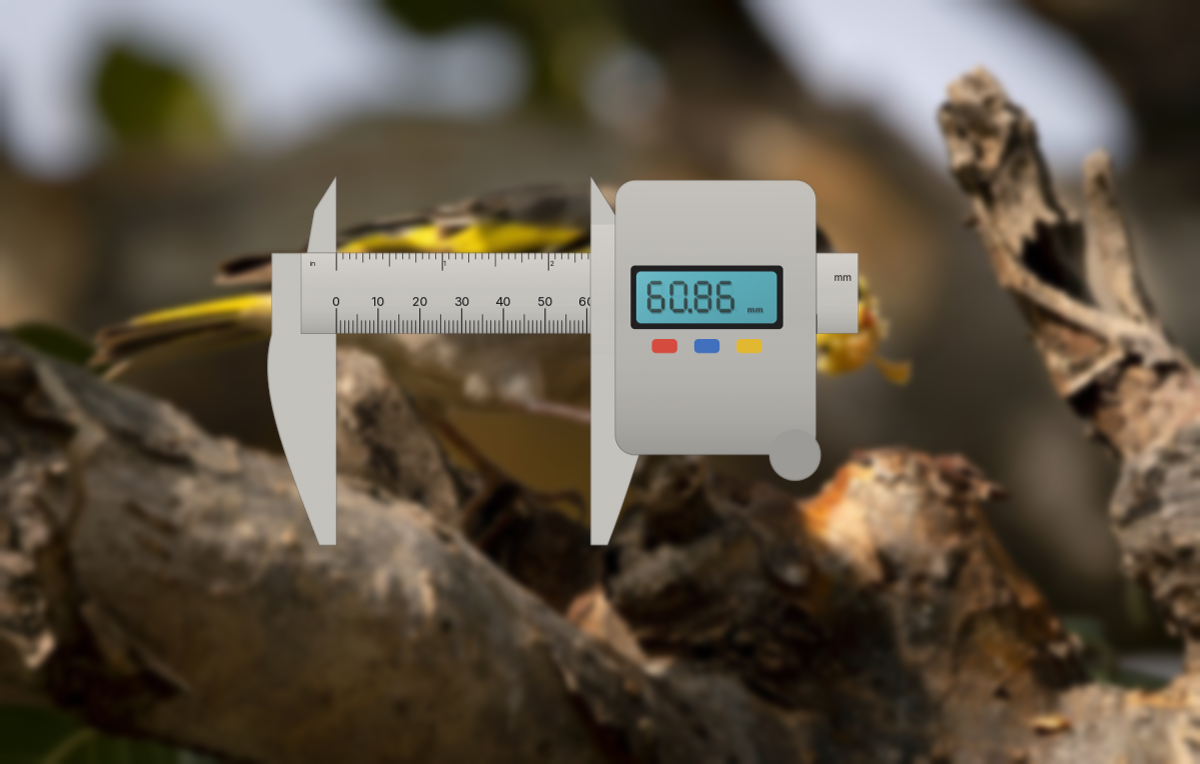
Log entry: 60.86 mm
